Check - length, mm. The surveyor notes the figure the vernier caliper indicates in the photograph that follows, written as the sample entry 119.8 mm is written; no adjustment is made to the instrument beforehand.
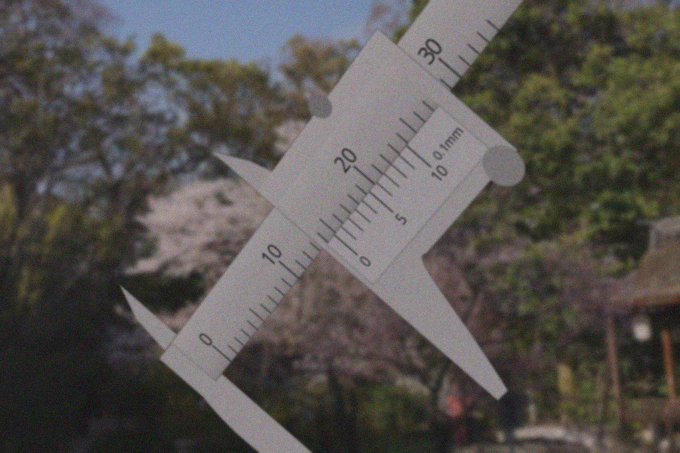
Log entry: 14.8 mm
